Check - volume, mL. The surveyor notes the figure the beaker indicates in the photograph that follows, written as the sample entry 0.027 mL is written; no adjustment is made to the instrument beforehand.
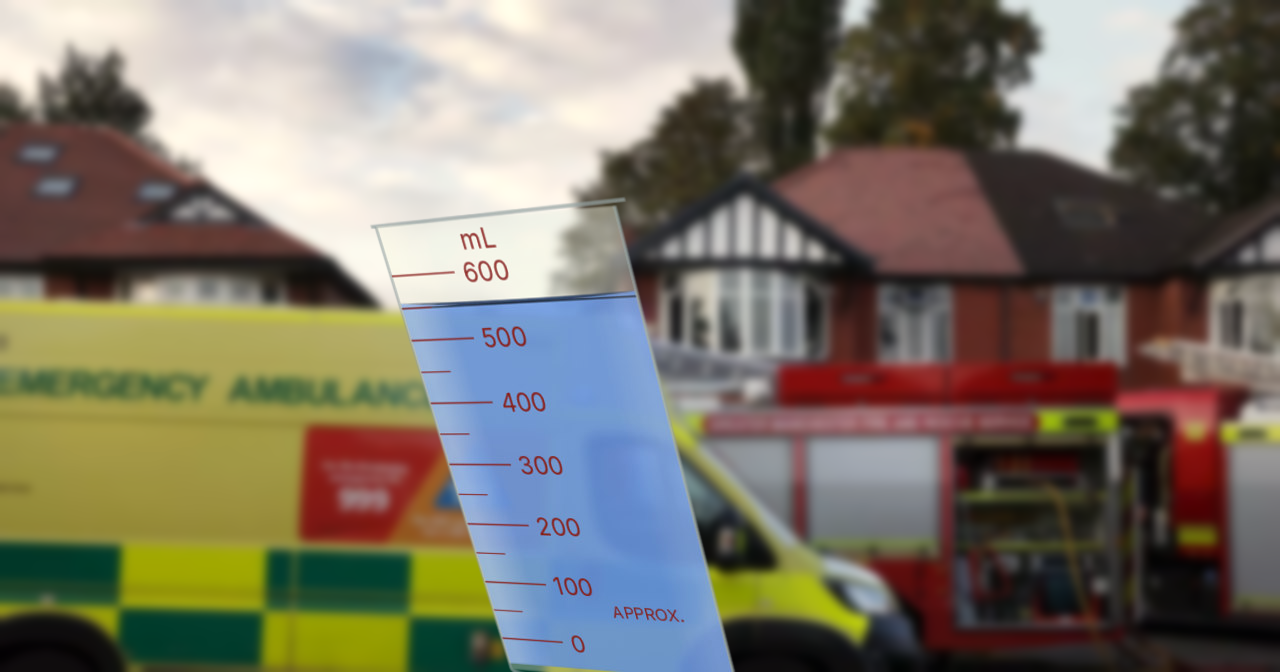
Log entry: 550 mL
